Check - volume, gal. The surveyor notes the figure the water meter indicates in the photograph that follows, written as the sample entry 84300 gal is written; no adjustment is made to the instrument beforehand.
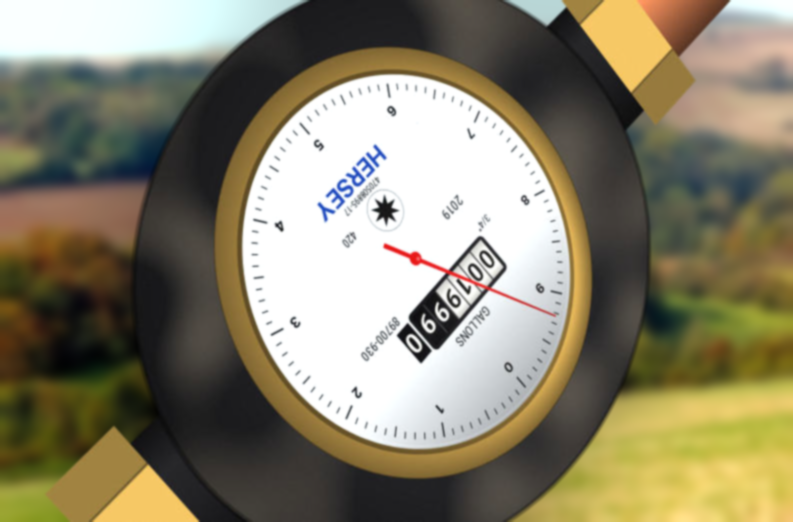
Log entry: 19989.2 gal
